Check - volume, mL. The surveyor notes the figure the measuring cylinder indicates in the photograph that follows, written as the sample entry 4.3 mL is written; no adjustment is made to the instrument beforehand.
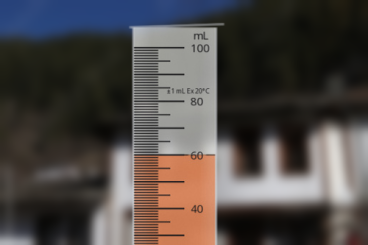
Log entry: 60 mL
